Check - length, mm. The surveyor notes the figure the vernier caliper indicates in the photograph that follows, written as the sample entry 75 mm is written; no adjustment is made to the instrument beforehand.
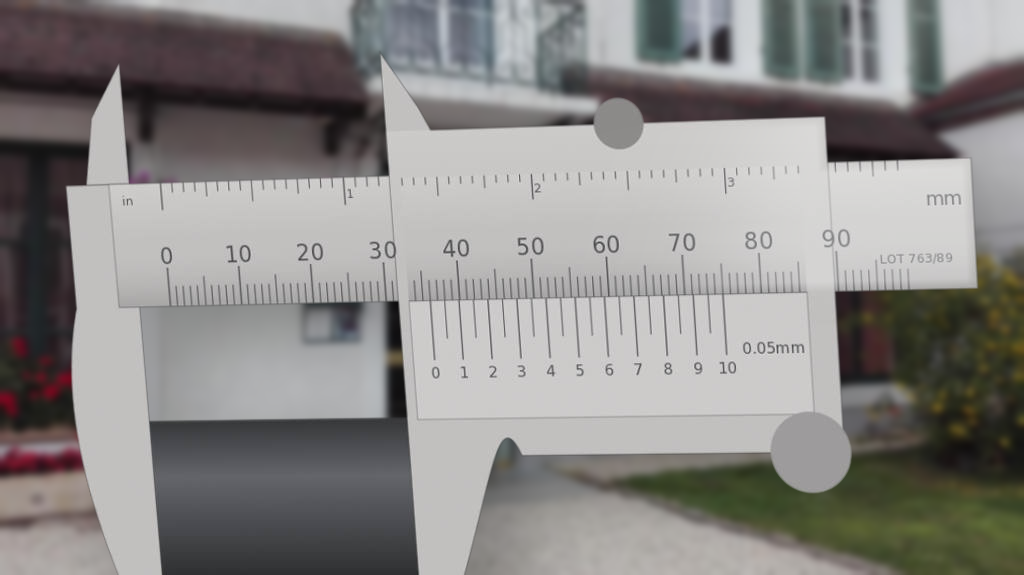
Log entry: 36.0 mm
